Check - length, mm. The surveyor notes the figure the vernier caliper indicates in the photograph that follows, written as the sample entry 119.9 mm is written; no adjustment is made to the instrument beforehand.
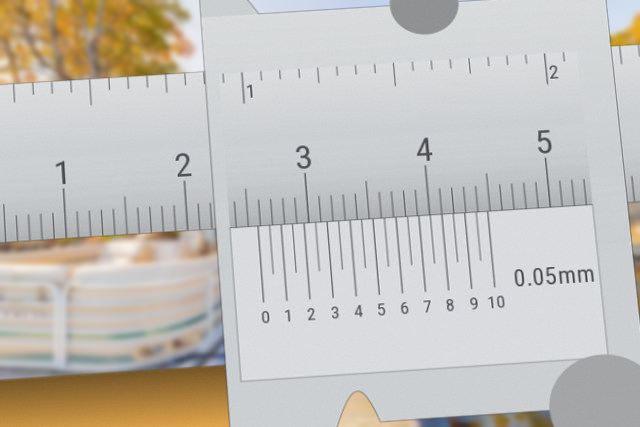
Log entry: 25.8 mm
